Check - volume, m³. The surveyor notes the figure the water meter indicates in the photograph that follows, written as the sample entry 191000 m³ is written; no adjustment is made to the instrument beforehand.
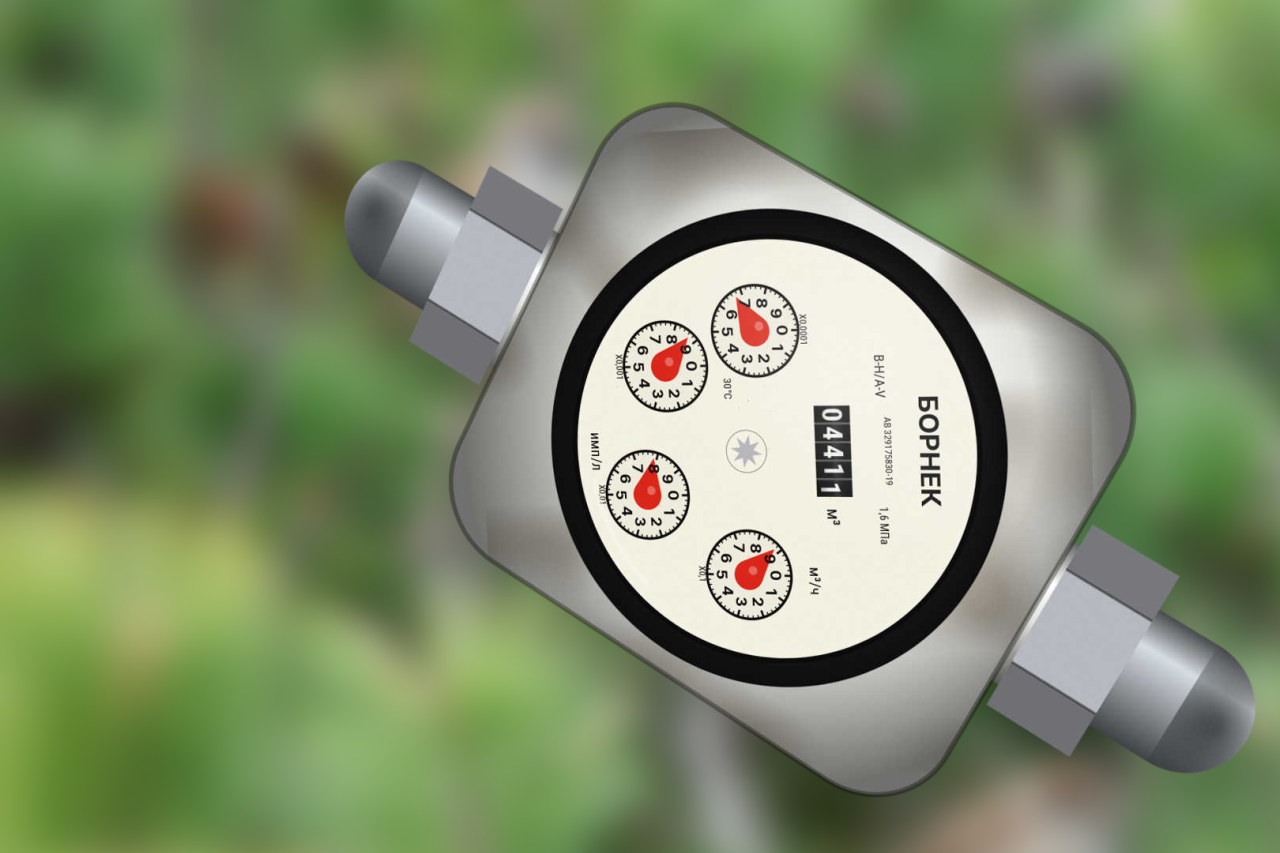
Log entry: 4410.8786 m³
